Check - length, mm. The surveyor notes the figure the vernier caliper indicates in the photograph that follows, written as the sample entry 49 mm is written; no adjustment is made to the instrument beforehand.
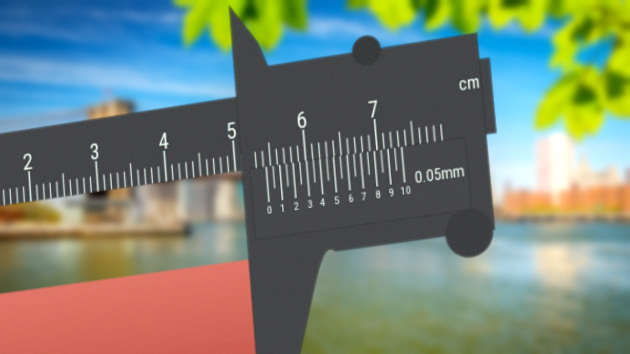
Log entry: 54.4 mm
